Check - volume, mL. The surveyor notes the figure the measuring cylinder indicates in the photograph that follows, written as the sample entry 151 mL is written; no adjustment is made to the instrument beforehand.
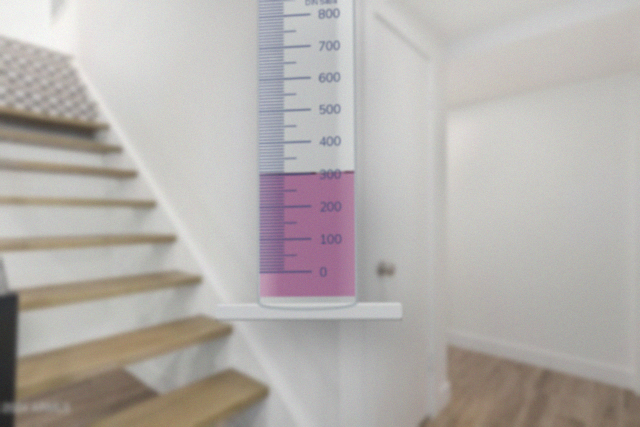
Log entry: 300 mL
